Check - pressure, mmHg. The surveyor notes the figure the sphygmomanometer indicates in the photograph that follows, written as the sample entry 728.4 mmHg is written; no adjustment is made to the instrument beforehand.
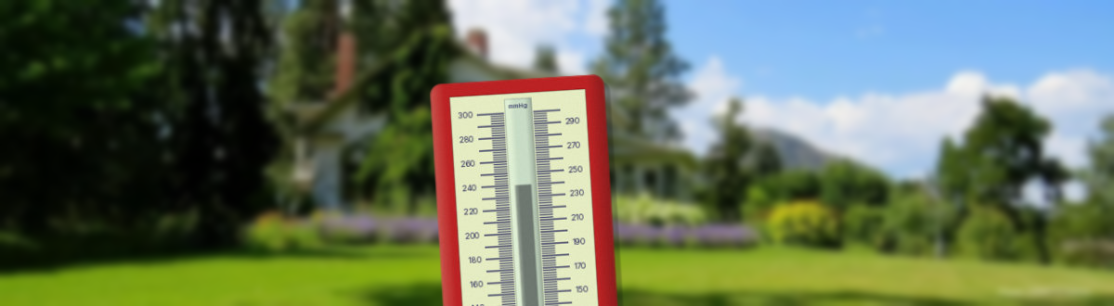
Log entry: 240 mmHg
